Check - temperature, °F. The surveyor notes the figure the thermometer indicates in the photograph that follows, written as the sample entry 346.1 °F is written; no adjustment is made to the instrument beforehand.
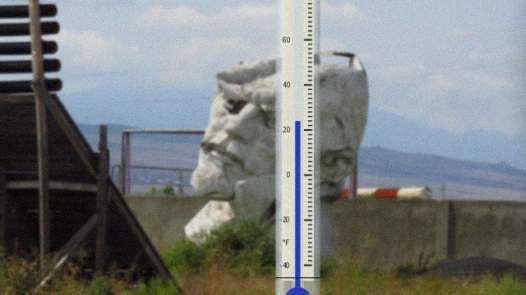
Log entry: 24 °F
